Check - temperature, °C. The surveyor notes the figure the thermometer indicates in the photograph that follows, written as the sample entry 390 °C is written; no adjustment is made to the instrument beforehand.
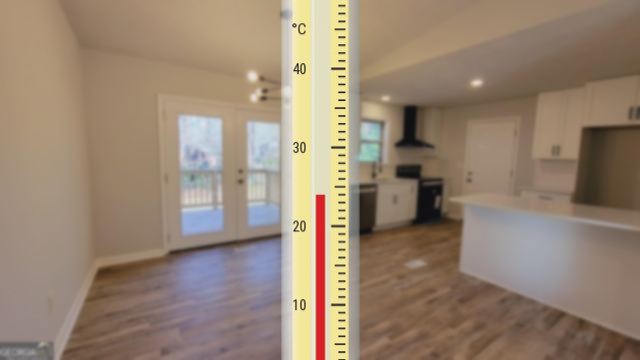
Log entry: 24 °C
